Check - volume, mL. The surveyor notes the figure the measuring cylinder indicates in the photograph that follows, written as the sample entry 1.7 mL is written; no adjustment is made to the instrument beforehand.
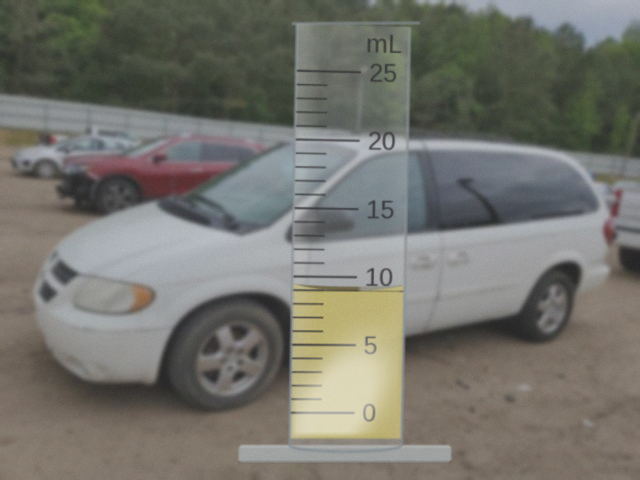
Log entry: 9 mL
